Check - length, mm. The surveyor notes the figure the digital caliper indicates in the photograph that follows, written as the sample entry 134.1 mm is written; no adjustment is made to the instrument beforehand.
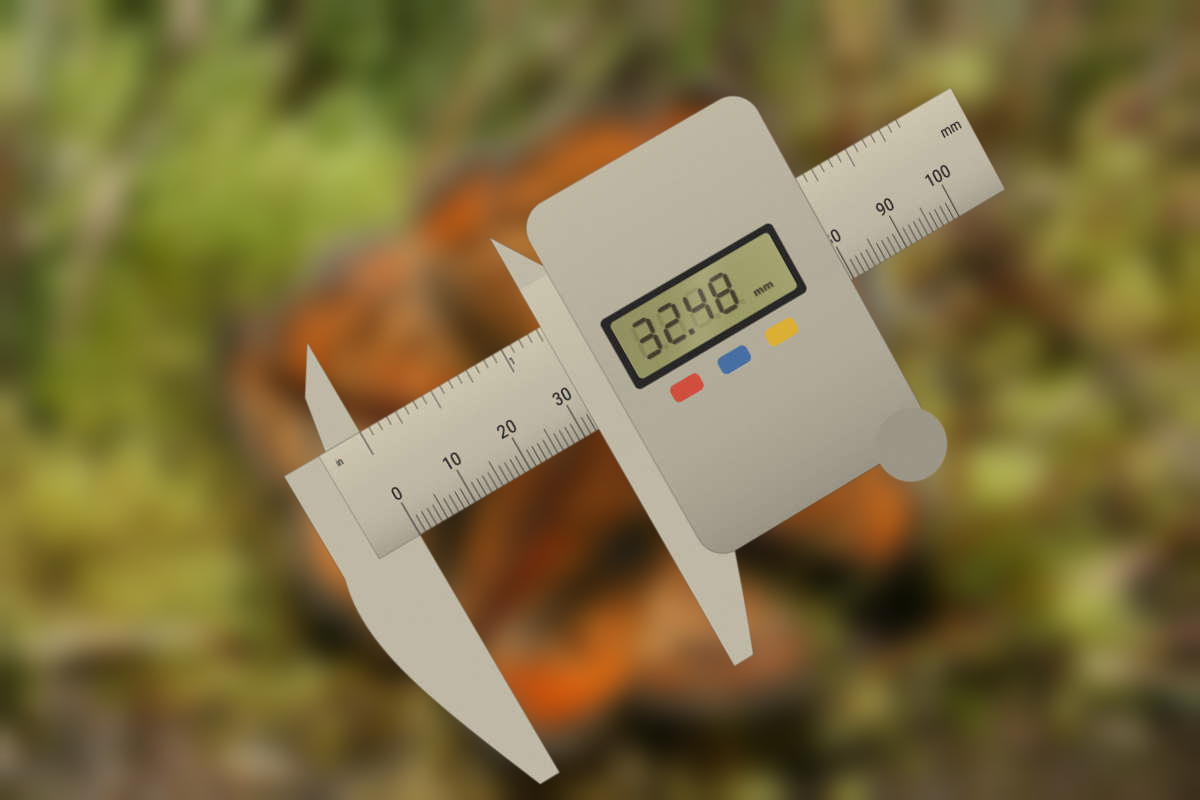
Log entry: 32.48 mm
